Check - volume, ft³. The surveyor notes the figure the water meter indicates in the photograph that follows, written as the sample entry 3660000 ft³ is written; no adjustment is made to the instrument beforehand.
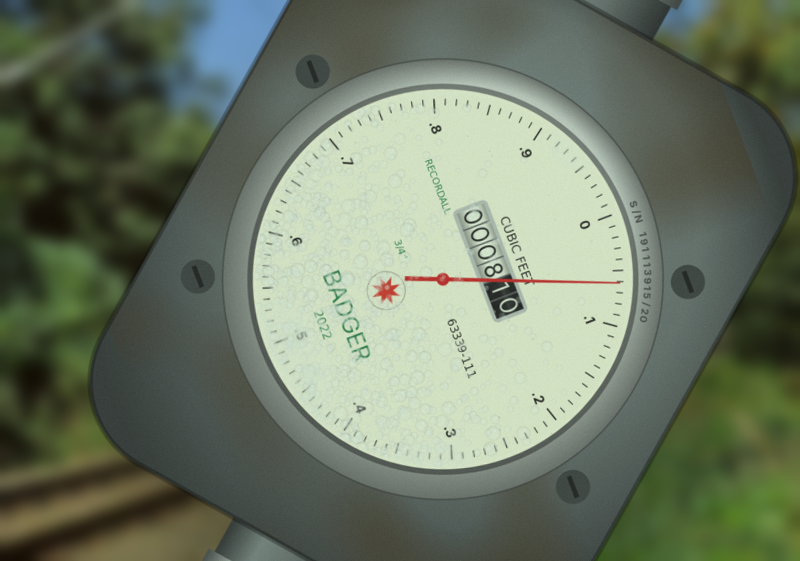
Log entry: 810.06 ft³
